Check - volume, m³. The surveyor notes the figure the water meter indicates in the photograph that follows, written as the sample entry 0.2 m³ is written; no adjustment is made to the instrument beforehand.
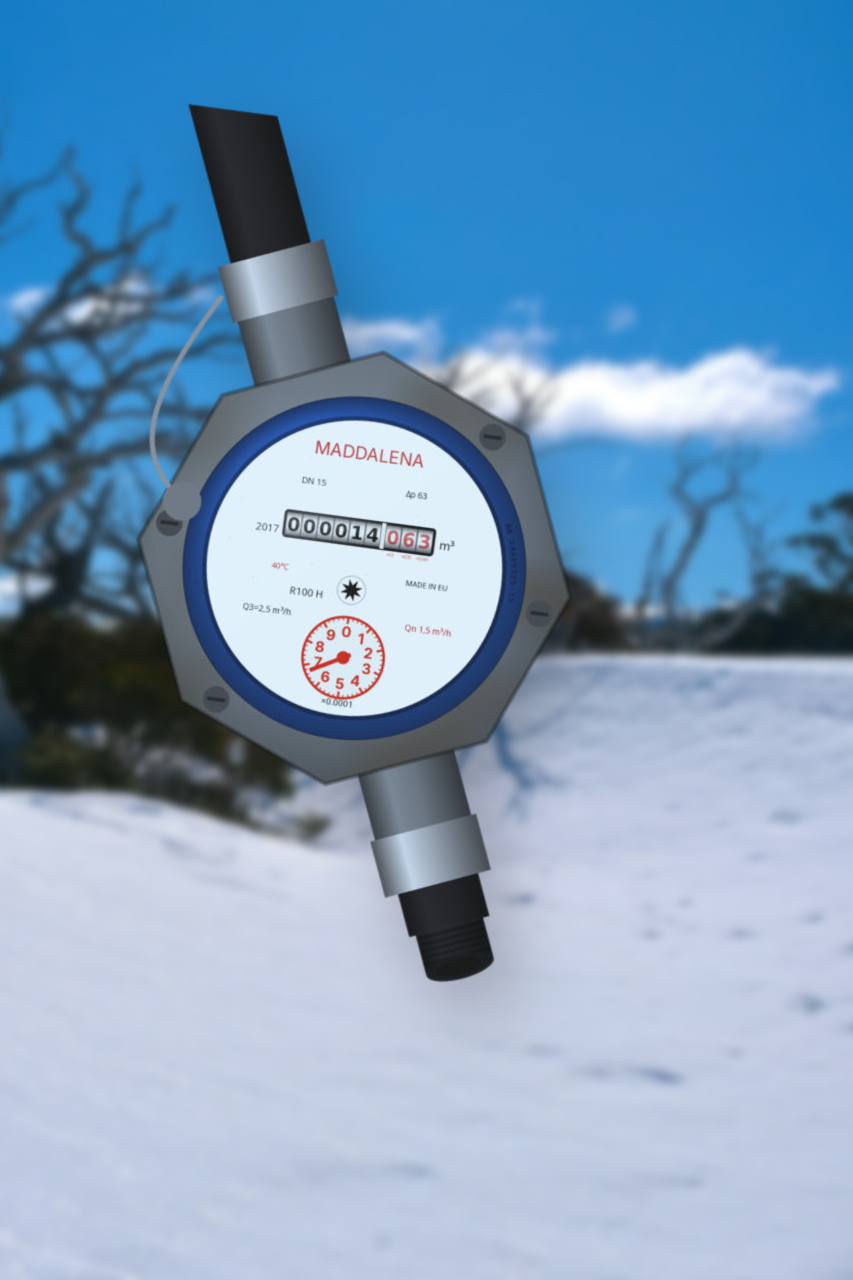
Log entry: 14.0636 m³
